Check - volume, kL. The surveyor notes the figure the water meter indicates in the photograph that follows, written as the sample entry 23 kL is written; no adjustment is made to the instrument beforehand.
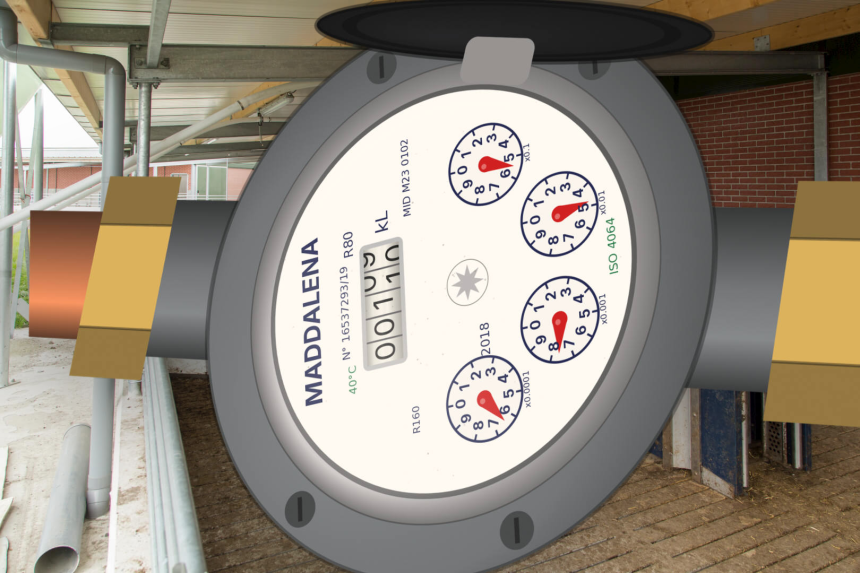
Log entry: 109.5476 kL
